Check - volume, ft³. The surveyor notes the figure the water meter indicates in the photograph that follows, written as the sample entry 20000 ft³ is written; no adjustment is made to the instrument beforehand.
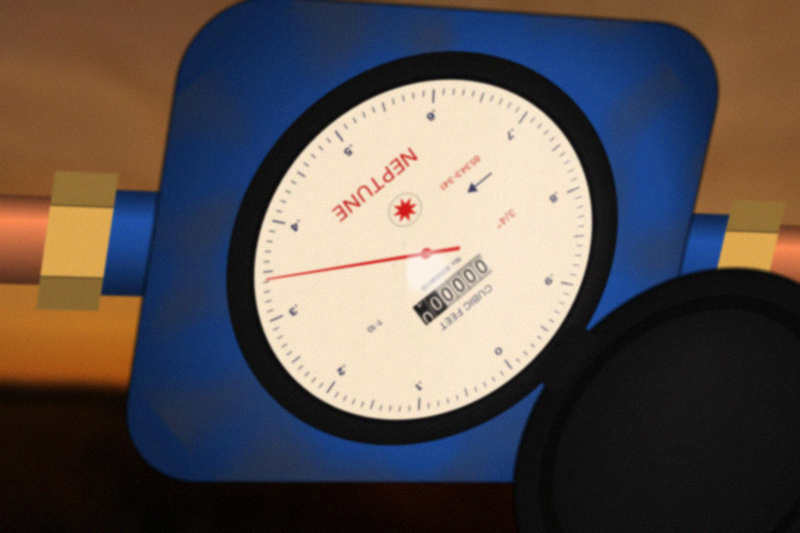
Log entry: 0.34 ft³
